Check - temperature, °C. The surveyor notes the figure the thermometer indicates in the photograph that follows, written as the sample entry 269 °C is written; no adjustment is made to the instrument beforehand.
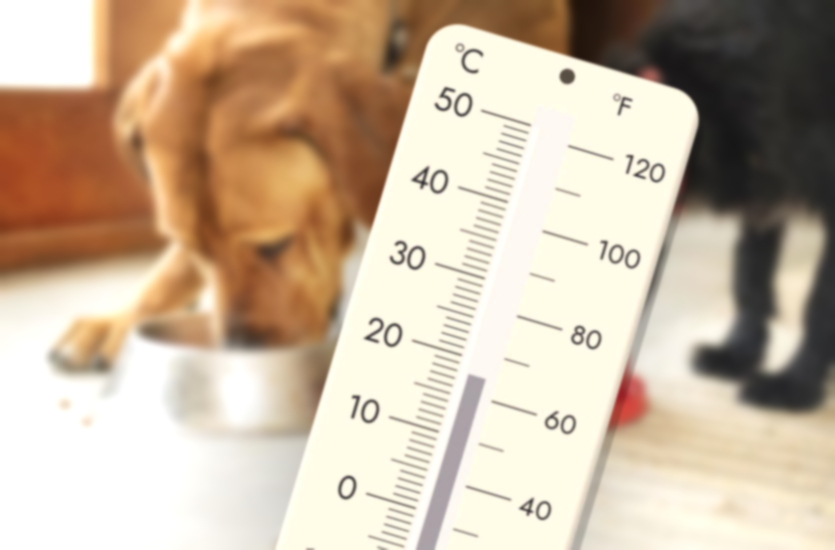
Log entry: 18 °C
